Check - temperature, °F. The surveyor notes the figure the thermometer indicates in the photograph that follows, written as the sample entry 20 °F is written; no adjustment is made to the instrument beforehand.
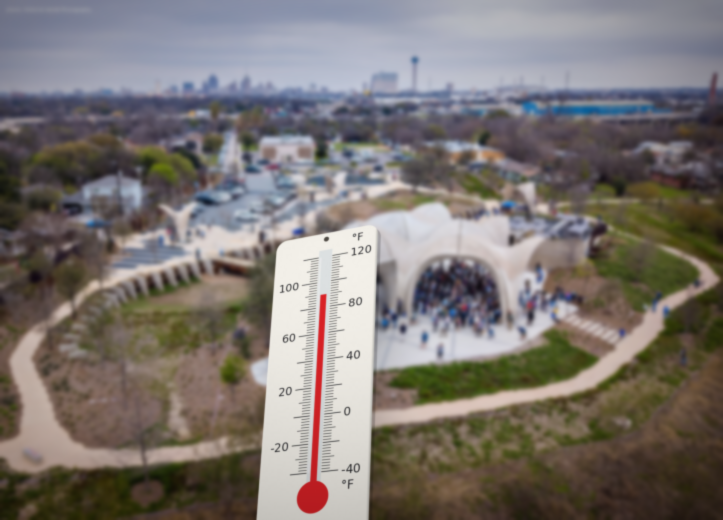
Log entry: 90 °F
